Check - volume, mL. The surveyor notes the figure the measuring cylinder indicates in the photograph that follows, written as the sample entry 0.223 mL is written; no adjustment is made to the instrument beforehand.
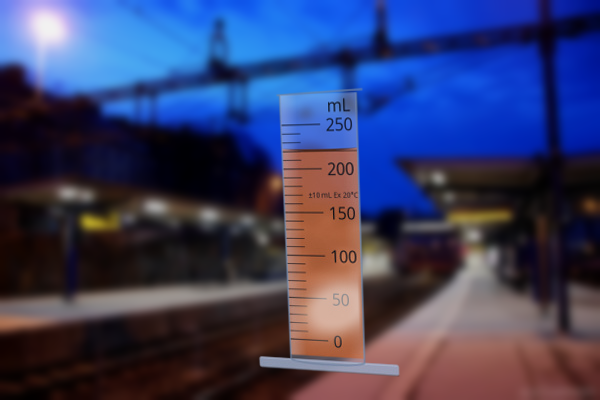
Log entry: 220 mL
